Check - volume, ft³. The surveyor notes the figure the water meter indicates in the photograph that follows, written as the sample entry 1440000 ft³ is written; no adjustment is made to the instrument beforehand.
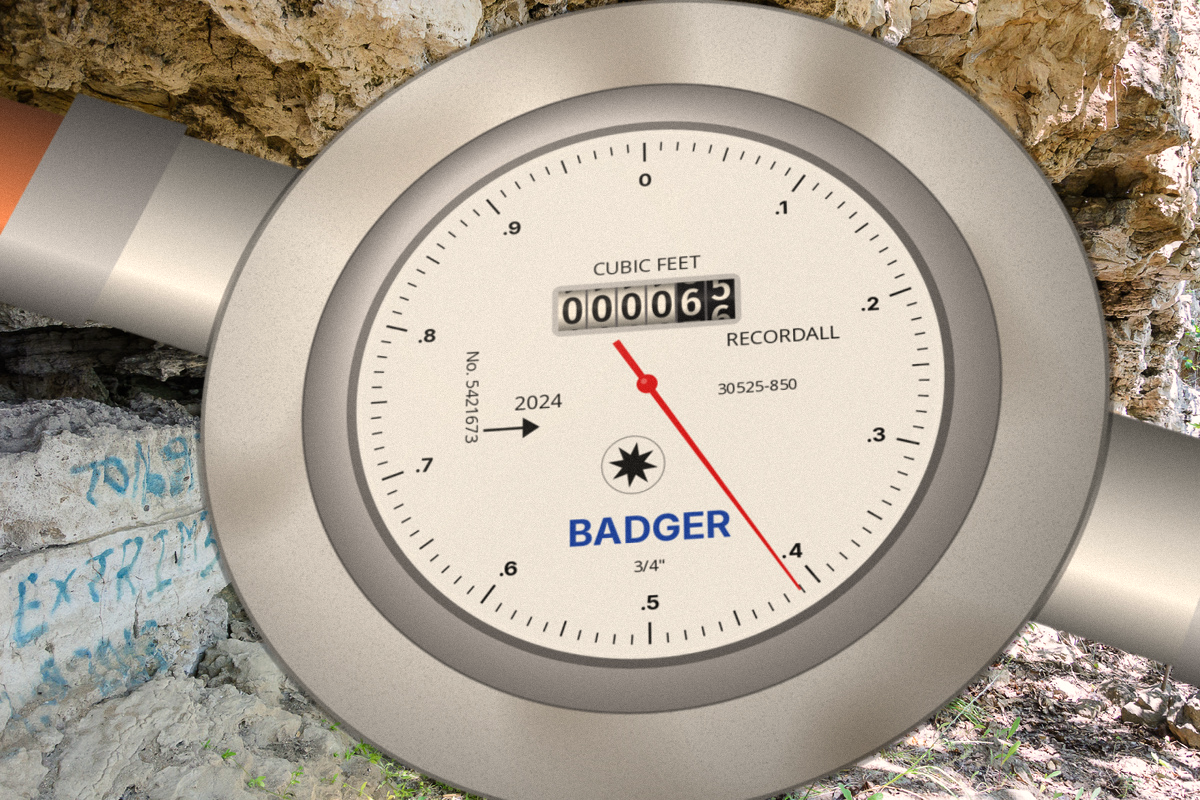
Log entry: 65.41 ft³
